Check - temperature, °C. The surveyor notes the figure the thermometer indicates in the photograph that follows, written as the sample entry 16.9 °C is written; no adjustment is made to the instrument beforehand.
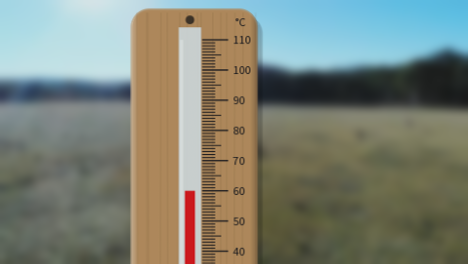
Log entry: 60 °C
